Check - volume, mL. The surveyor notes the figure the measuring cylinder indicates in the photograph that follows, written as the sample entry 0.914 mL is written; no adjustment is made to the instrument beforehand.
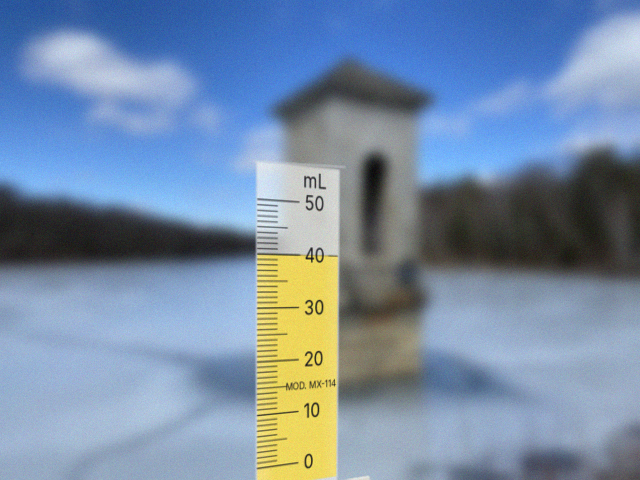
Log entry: 40 mL
